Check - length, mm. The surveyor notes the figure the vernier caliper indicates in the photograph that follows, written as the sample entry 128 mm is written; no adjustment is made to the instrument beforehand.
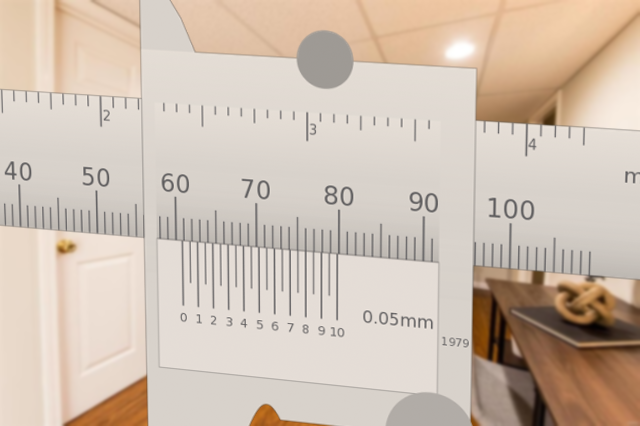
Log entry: 60.8 mm
